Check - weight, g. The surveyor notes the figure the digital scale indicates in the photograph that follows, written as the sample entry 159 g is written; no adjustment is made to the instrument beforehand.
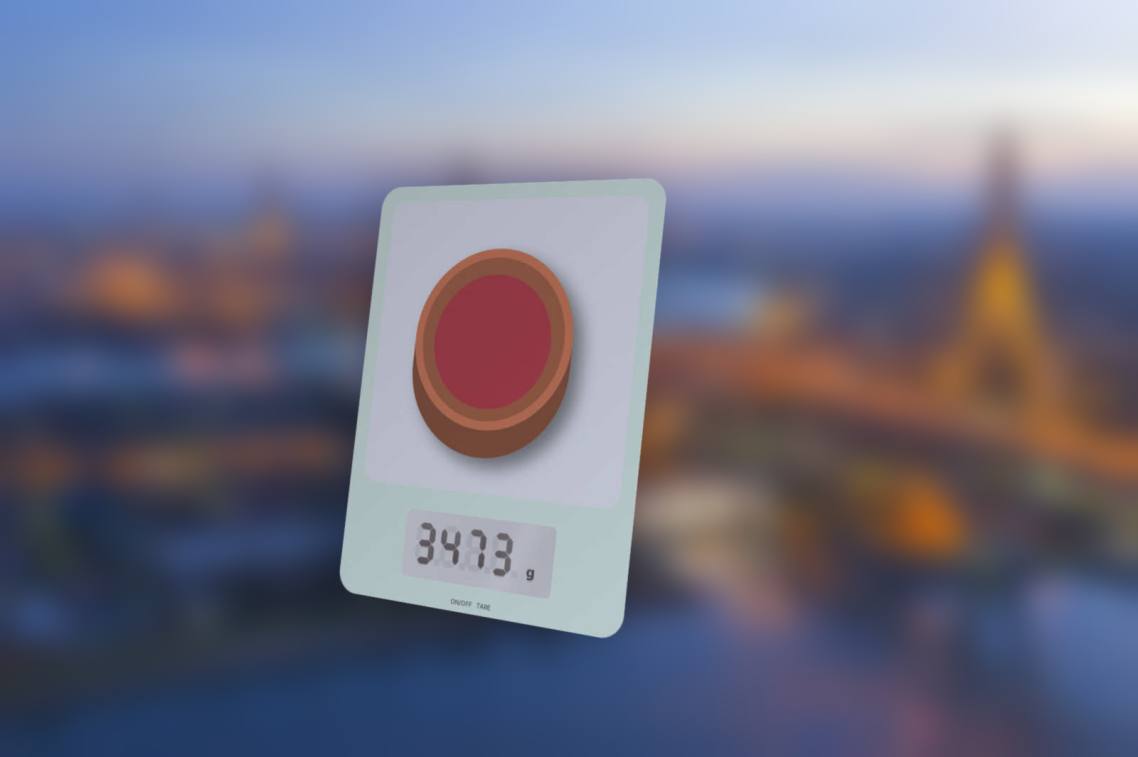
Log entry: 3473 g
